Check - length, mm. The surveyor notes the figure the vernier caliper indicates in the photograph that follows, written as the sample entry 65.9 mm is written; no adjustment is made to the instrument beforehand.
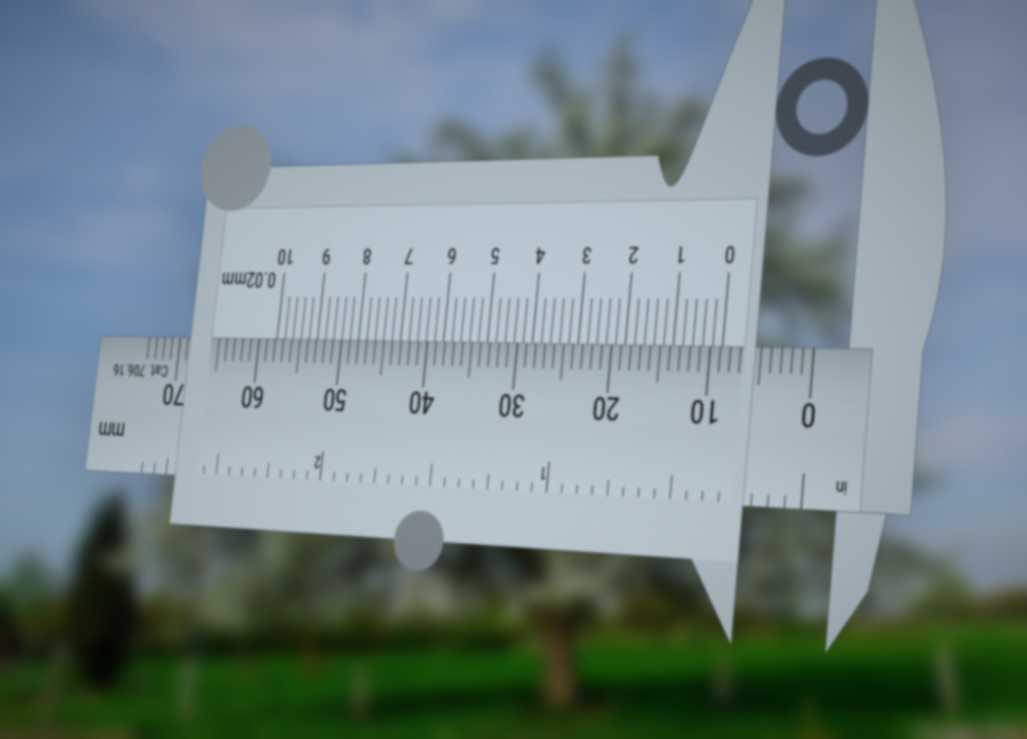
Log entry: 8.8 mm
